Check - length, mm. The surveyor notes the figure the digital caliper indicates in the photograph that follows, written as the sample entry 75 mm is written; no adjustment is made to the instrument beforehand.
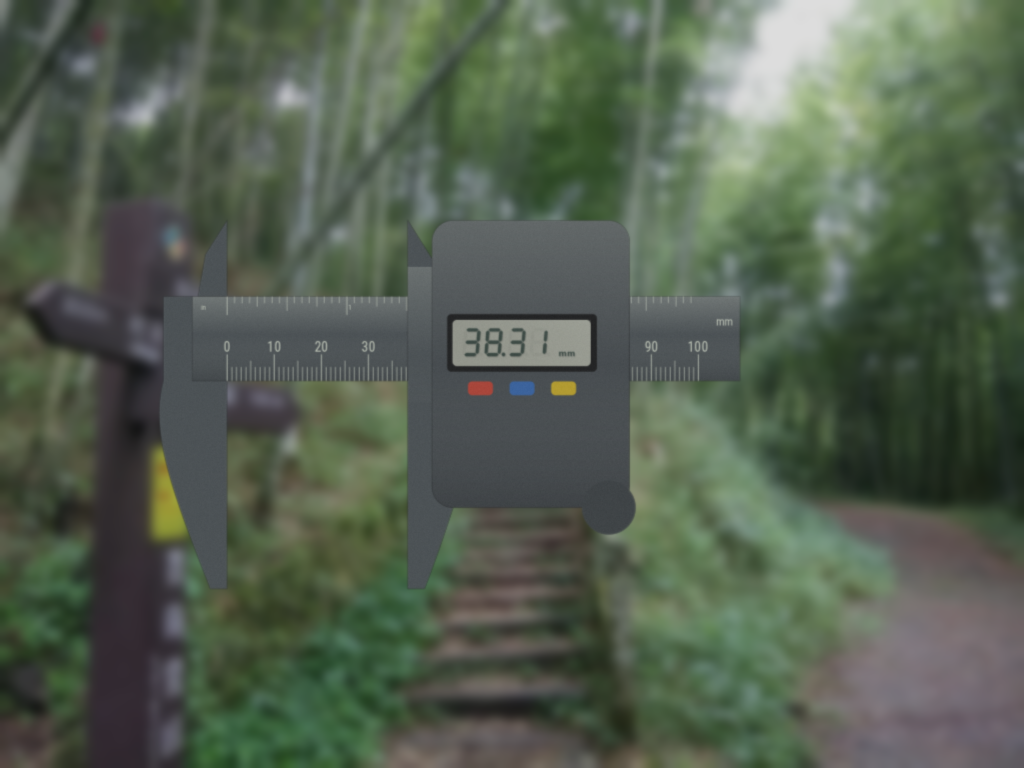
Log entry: 38.31 mm
